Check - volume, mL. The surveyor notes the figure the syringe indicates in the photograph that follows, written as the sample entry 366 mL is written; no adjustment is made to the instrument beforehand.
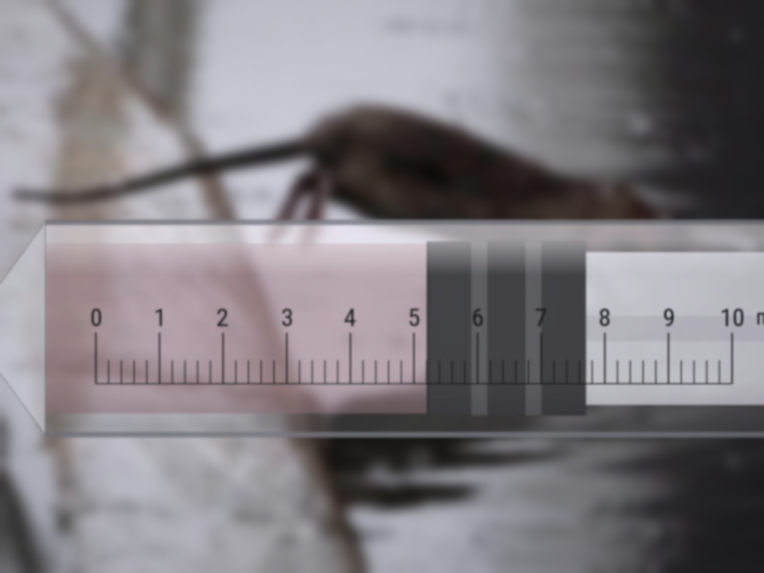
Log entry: 5.2 mL
